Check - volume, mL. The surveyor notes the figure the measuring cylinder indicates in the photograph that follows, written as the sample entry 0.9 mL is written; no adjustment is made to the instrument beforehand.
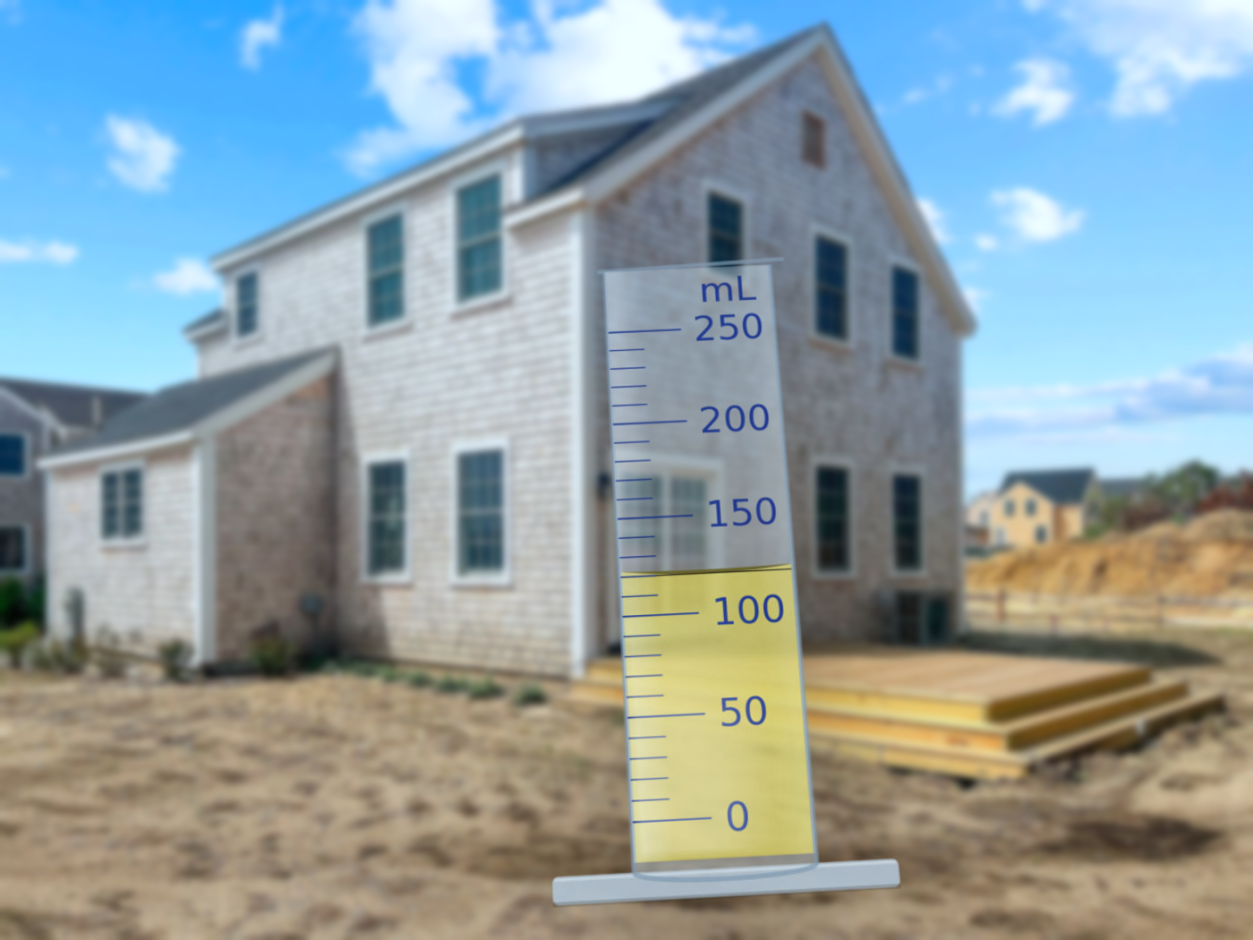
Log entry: 120 mL
